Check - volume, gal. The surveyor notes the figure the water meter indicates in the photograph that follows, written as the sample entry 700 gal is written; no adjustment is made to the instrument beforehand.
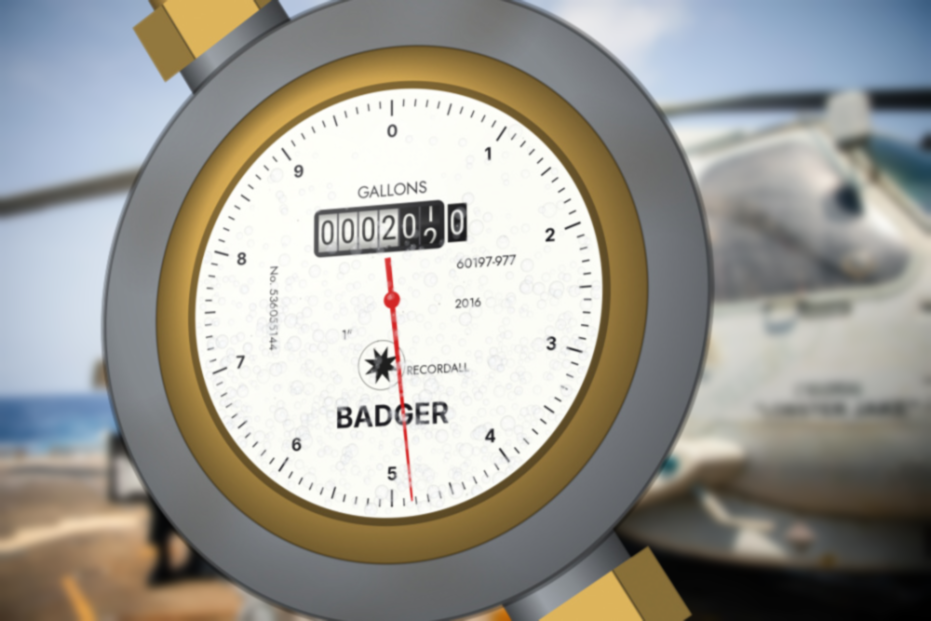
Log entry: 2014.8 gal
